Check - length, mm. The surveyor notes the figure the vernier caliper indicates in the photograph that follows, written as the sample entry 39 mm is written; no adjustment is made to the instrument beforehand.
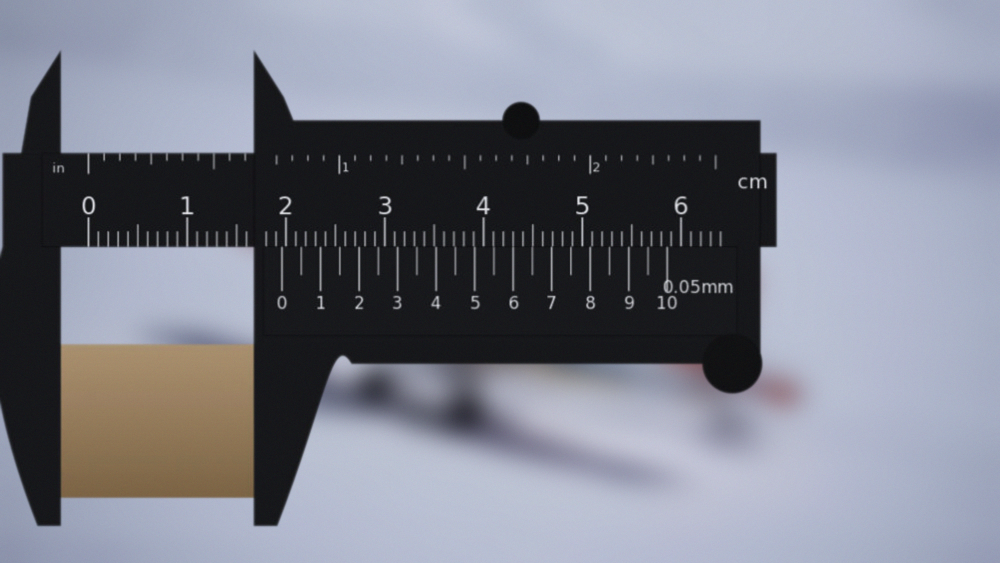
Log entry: 19.6 mm
